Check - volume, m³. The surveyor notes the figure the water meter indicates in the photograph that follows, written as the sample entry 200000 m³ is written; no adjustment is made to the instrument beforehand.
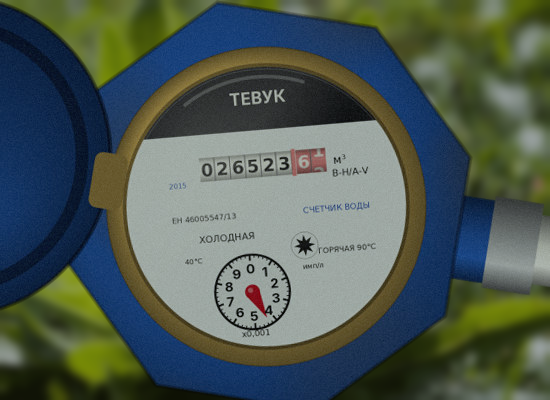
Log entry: 26523.614 m³
